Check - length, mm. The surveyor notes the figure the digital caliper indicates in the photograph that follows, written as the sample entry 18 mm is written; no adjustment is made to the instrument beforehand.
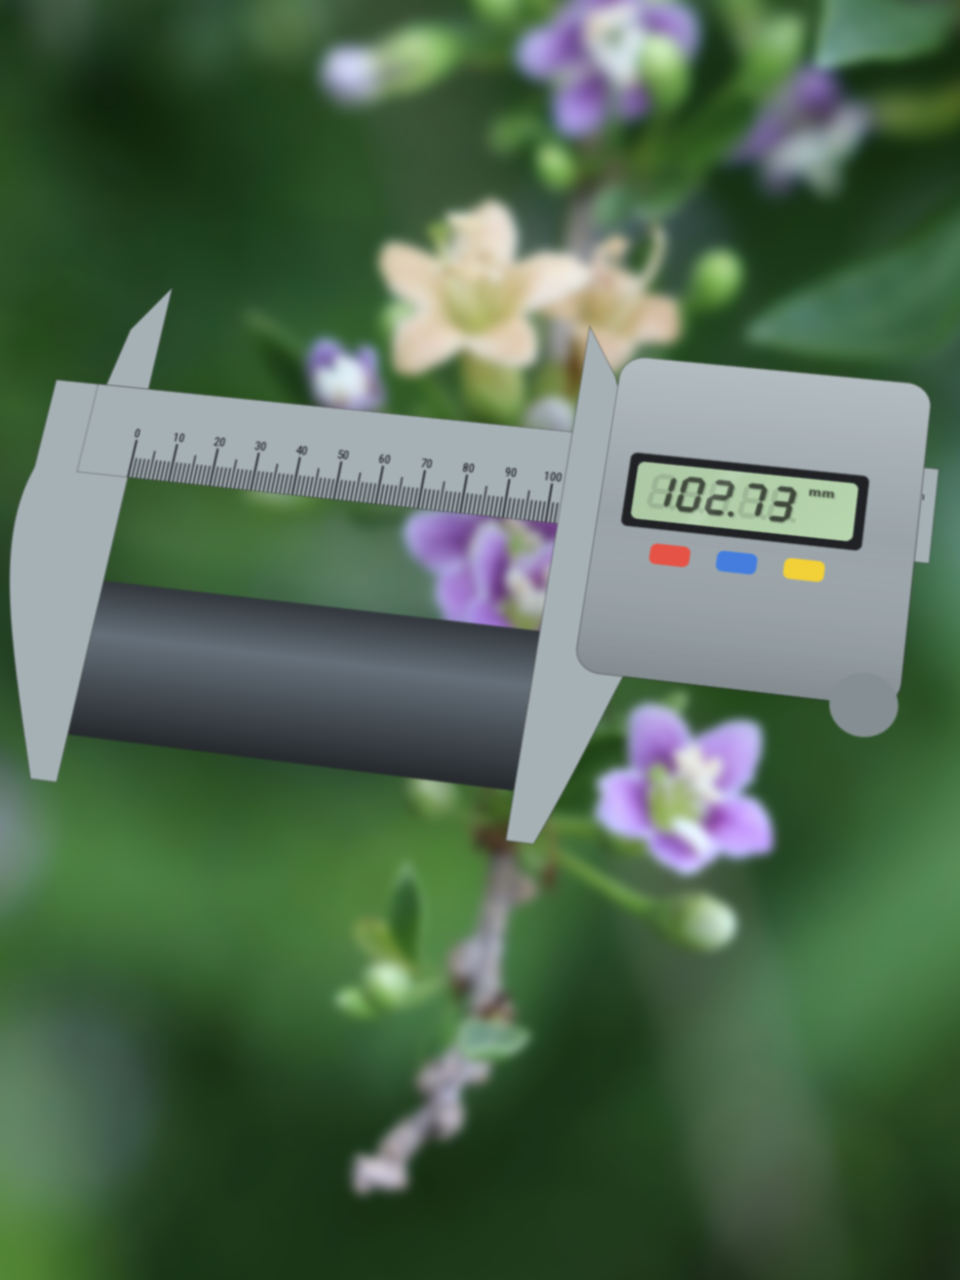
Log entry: 102.73 mm
